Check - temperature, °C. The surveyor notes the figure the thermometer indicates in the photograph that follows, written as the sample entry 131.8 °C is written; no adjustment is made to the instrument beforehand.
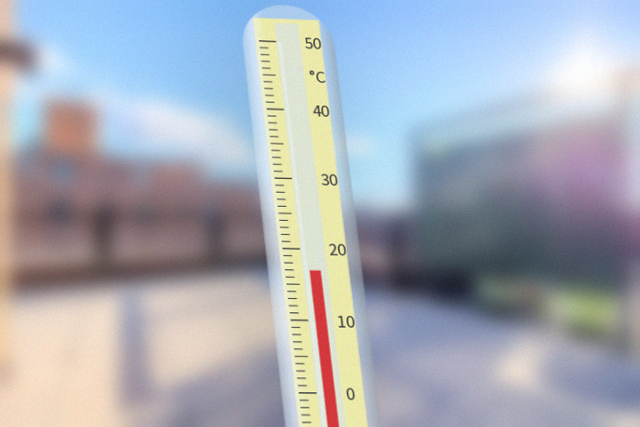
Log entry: 17 °C
